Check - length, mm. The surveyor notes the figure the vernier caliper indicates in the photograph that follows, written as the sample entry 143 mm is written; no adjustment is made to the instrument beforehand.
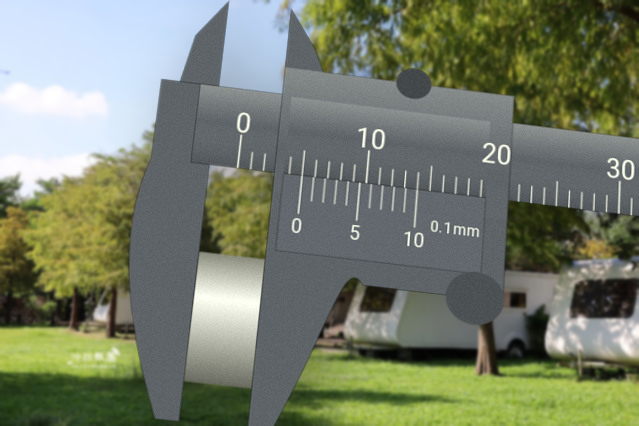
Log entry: 5.0 mm
